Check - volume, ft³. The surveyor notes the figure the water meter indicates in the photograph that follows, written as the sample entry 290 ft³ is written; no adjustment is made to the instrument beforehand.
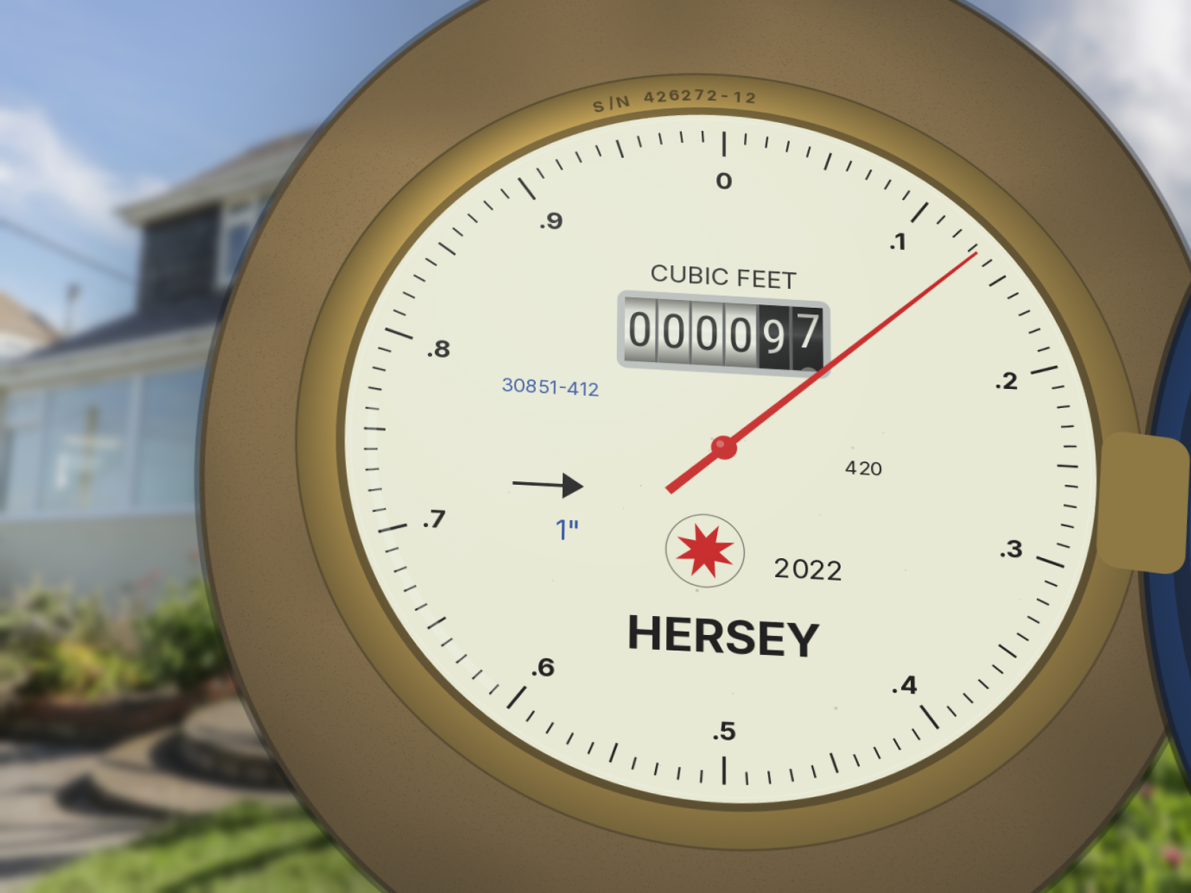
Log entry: 97.13 ft³
